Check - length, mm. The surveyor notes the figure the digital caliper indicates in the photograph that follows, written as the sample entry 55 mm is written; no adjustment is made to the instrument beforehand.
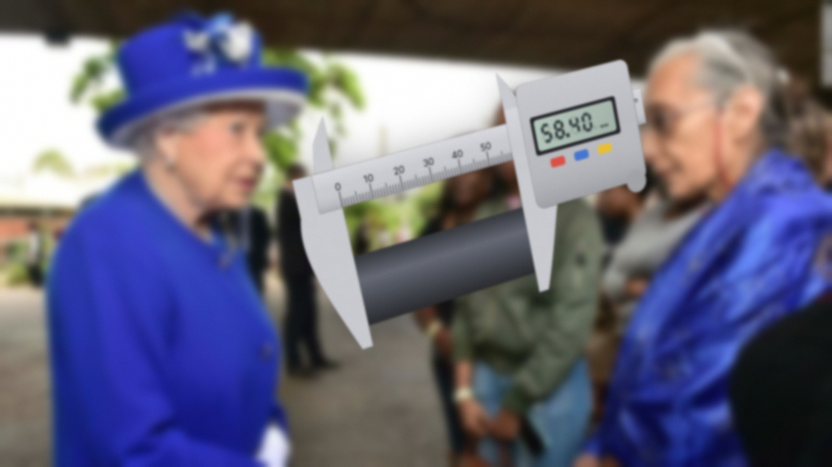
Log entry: 58.40 mm
